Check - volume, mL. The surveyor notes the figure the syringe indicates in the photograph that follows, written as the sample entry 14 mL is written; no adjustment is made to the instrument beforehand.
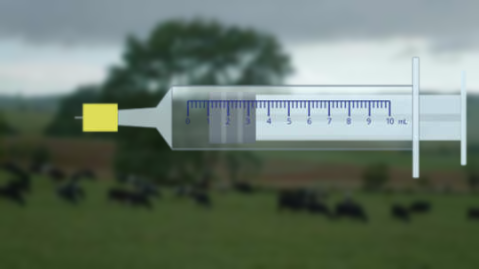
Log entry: 1 mL
